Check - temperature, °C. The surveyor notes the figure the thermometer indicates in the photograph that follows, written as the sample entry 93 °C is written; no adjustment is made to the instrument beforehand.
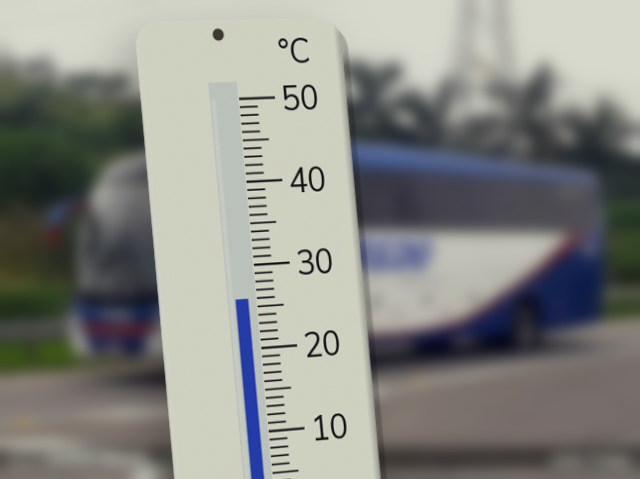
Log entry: 26 °C
